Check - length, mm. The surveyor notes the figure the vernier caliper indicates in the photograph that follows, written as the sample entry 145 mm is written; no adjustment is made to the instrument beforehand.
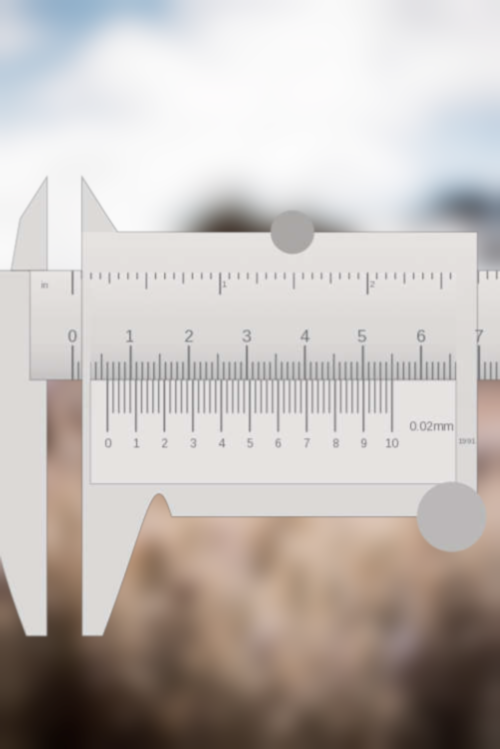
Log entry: 6.0 mm
